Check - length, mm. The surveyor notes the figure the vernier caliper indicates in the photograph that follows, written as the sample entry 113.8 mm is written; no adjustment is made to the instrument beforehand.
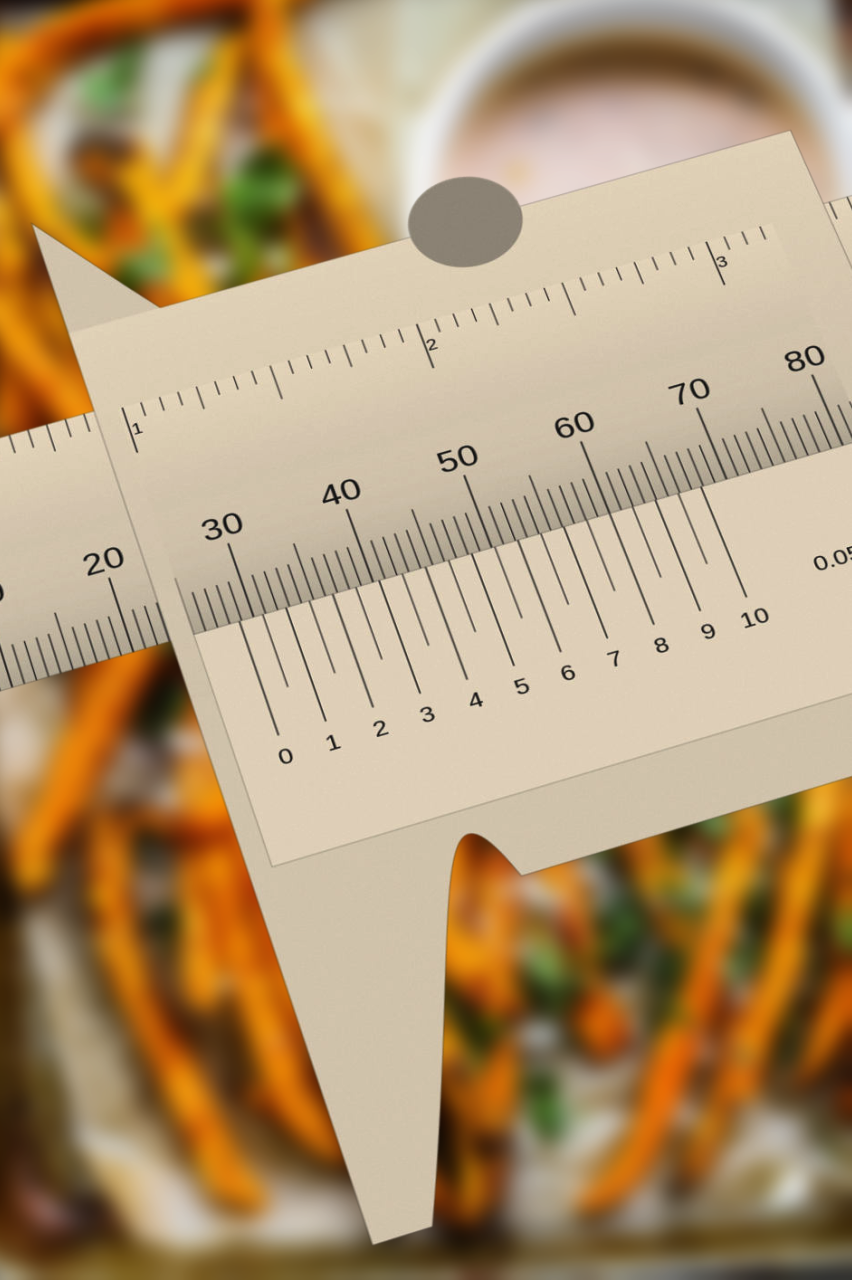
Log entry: 28.8 mm
